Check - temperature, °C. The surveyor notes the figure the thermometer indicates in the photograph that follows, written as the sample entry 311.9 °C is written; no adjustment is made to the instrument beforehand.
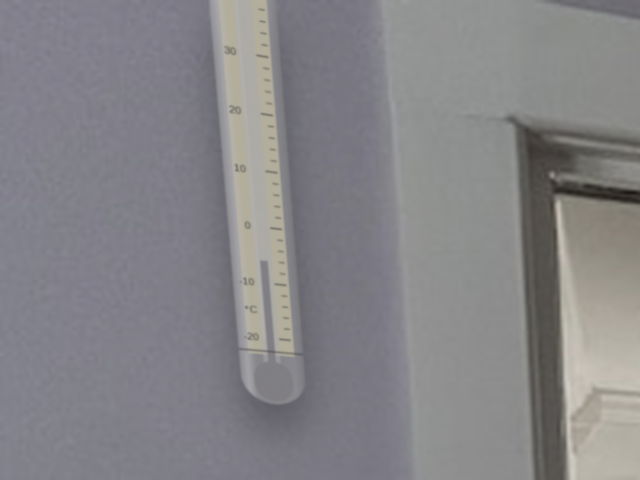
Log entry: -6 °C
